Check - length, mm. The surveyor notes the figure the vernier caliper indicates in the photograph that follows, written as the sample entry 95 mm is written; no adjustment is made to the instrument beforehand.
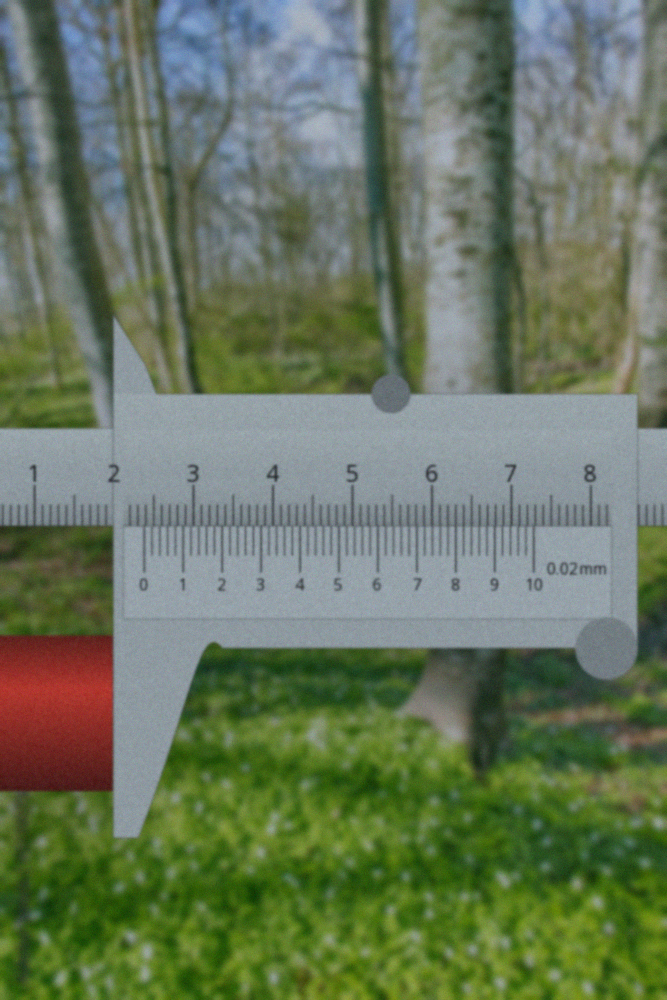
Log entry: 23.8 mm
